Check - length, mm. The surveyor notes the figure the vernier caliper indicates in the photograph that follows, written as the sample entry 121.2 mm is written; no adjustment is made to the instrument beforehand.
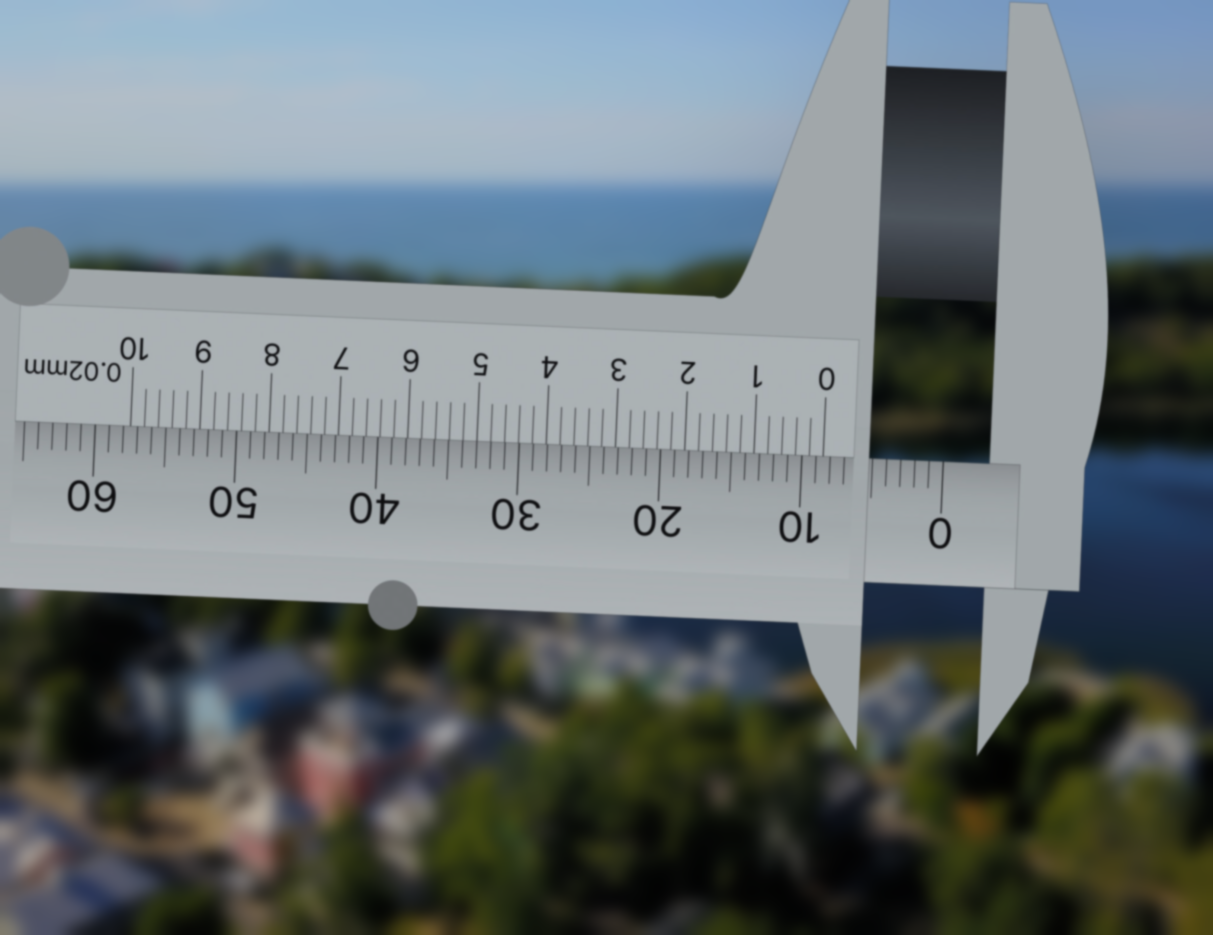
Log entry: 8.5 mm
